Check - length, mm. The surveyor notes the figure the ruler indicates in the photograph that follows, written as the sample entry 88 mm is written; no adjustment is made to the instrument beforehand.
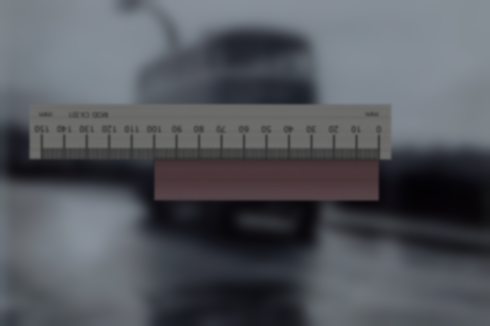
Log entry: 100 mm
